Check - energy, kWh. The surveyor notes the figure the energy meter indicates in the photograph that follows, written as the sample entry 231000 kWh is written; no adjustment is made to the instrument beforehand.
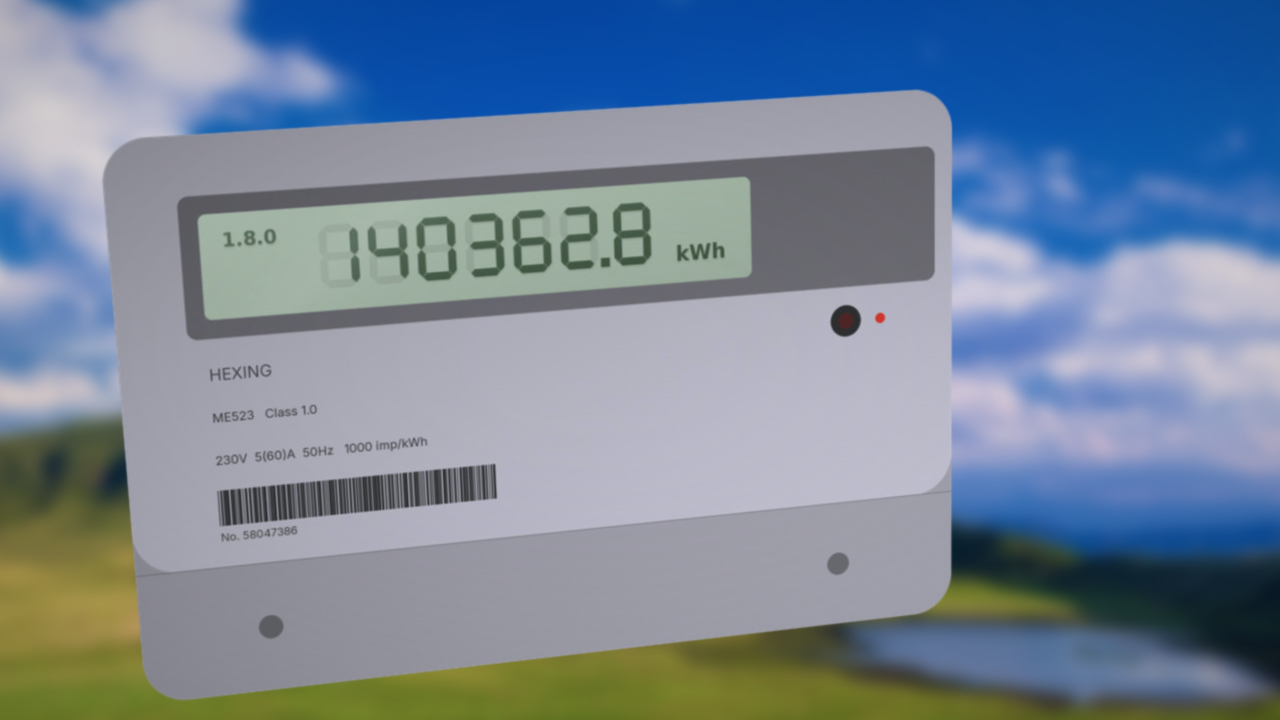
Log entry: 140362.8 kWh
